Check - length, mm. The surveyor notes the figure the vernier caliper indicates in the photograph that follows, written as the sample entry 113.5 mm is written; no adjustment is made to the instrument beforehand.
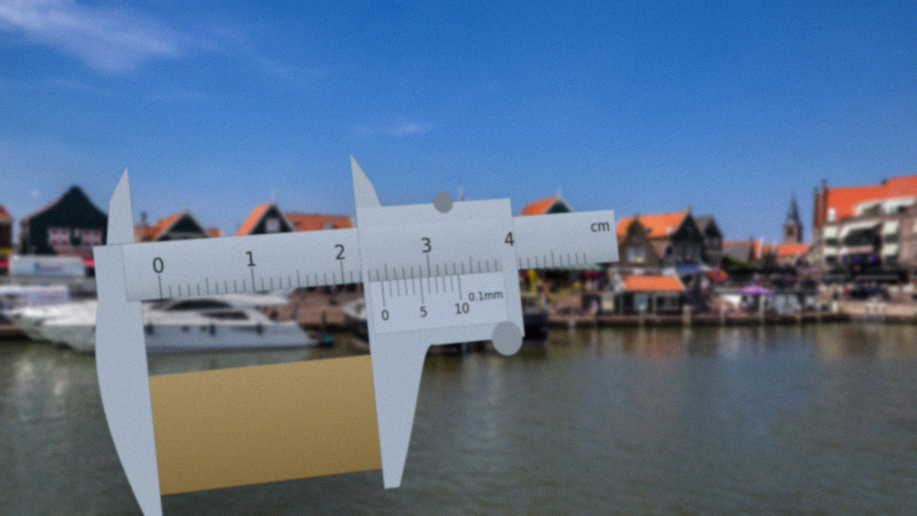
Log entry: 24.4 mm
